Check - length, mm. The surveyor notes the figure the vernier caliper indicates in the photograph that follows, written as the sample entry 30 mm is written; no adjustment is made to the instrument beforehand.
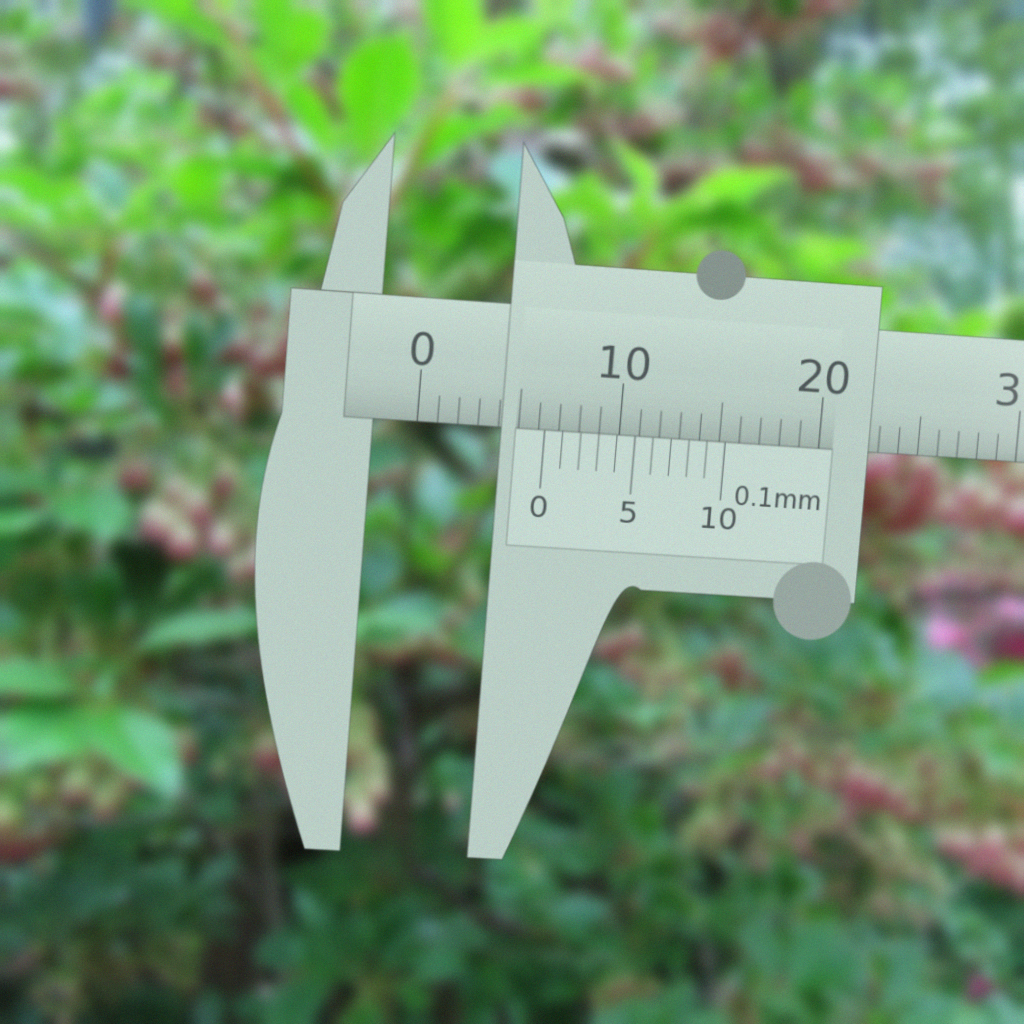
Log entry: 6.3 mm
